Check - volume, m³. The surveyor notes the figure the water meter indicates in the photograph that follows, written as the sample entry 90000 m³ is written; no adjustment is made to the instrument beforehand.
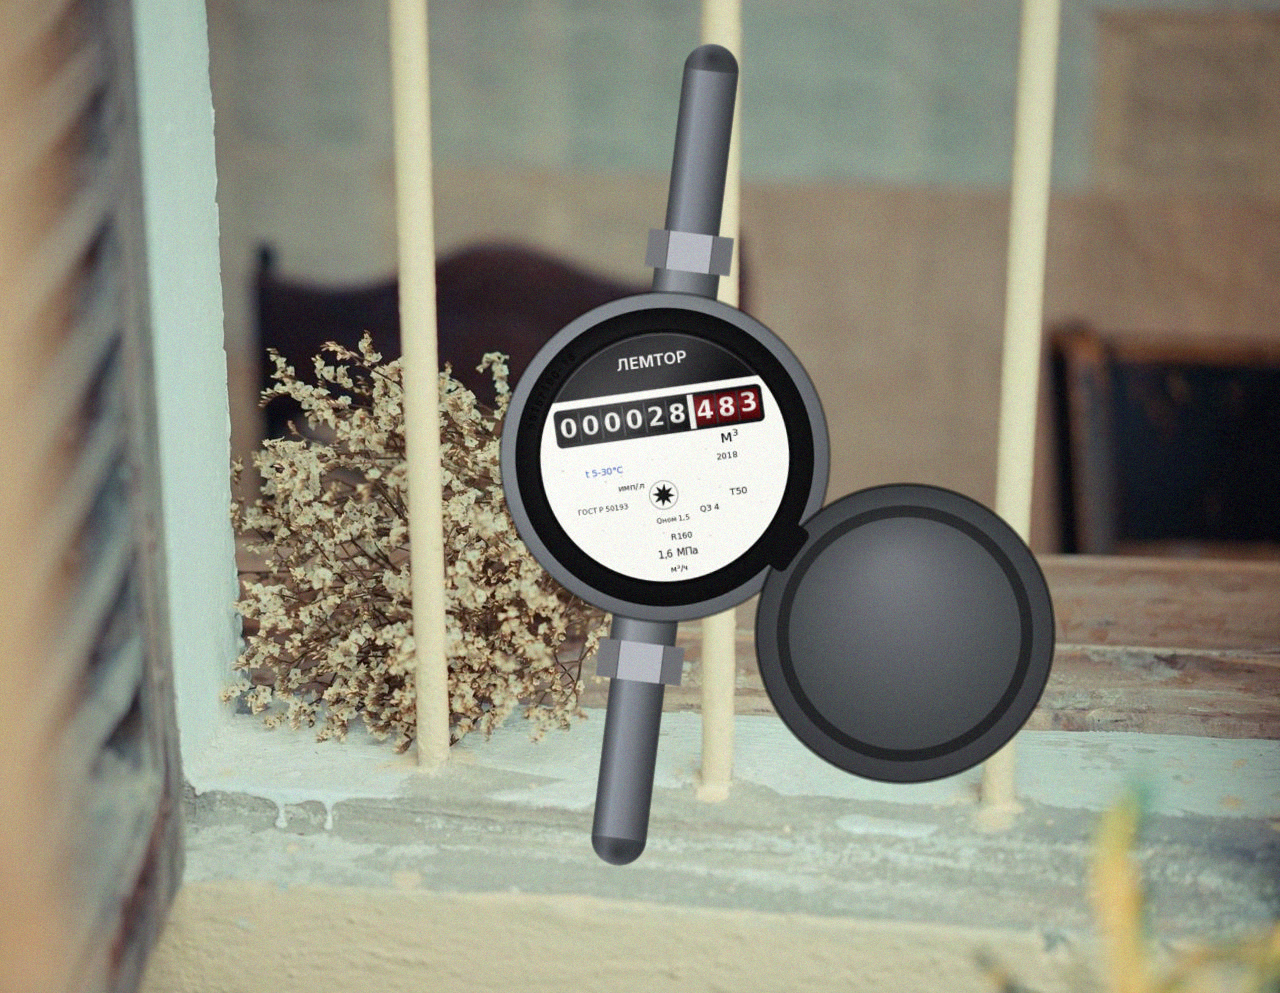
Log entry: 28.483 m³
